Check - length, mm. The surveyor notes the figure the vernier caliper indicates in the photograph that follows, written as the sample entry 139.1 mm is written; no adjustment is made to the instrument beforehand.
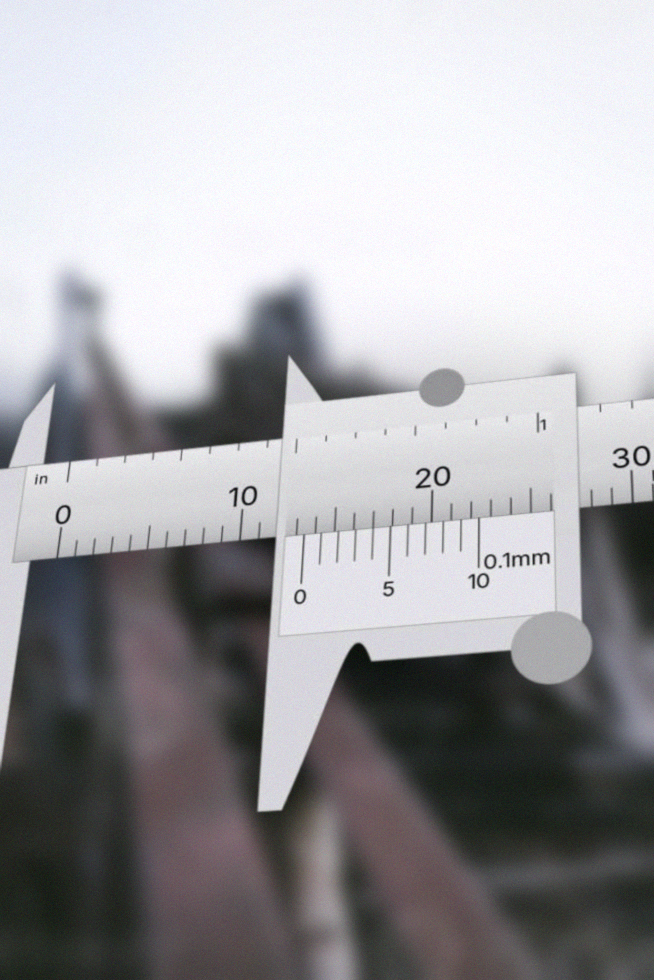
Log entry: 13.4 mm
